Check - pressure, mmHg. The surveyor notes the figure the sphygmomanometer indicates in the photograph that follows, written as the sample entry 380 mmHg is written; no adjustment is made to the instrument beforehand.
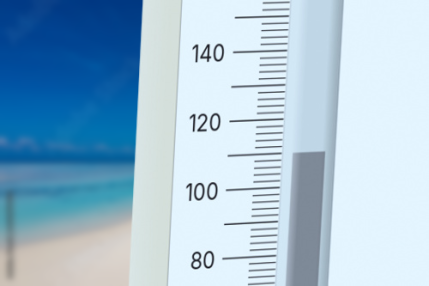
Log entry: 110 mmHg
